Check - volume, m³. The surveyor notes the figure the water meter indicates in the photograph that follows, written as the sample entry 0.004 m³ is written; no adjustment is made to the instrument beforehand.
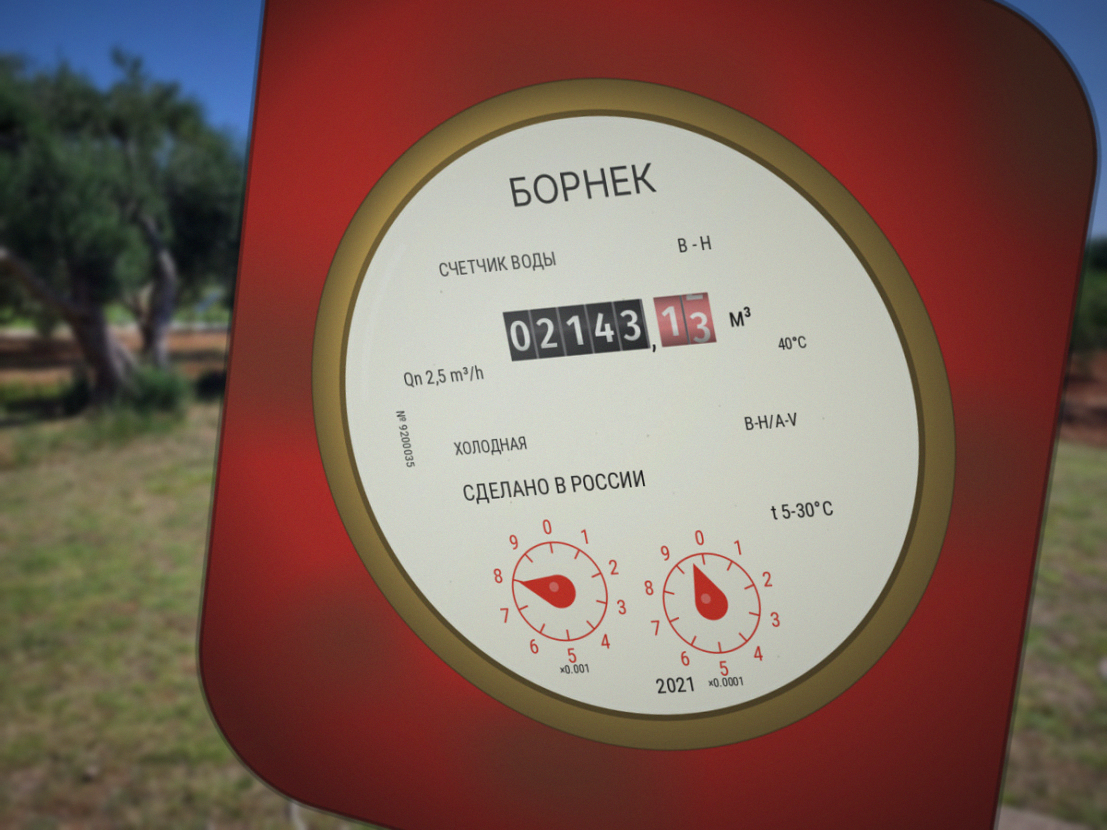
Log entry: 2143.1279 m³
